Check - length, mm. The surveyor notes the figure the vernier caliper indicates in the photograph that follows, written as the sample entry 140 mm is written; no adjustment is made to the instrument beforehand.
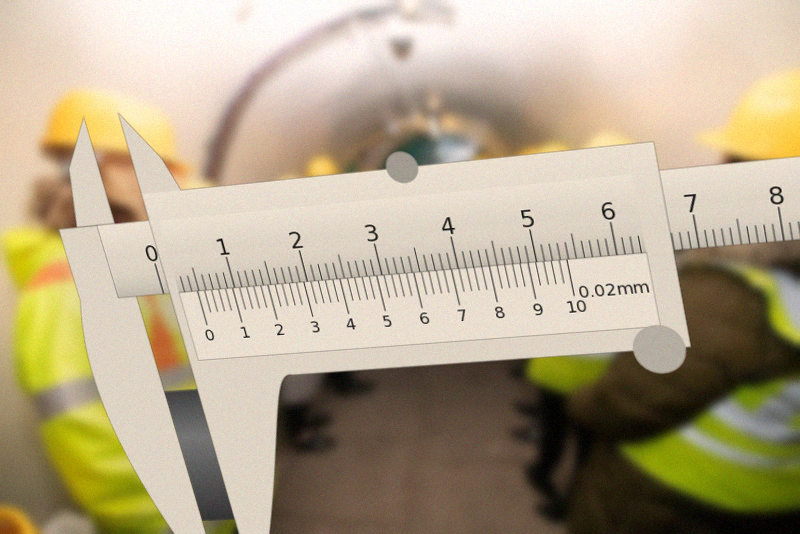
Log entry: 4.8 mm
